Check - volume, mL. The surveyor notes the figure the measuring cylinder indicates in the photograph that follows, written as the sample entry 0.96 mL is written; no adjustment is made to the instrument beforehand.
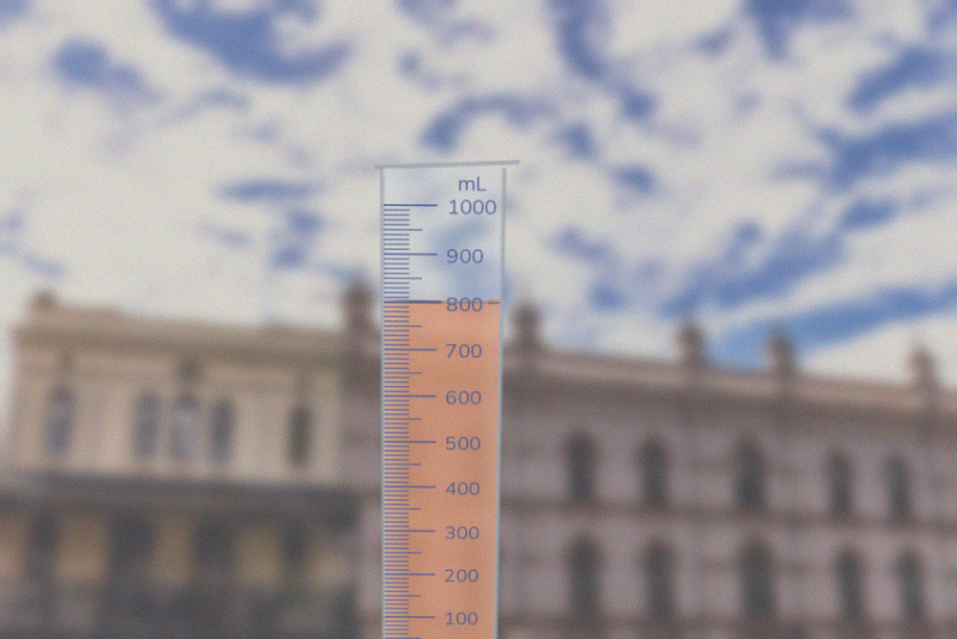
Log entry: 800 mL
